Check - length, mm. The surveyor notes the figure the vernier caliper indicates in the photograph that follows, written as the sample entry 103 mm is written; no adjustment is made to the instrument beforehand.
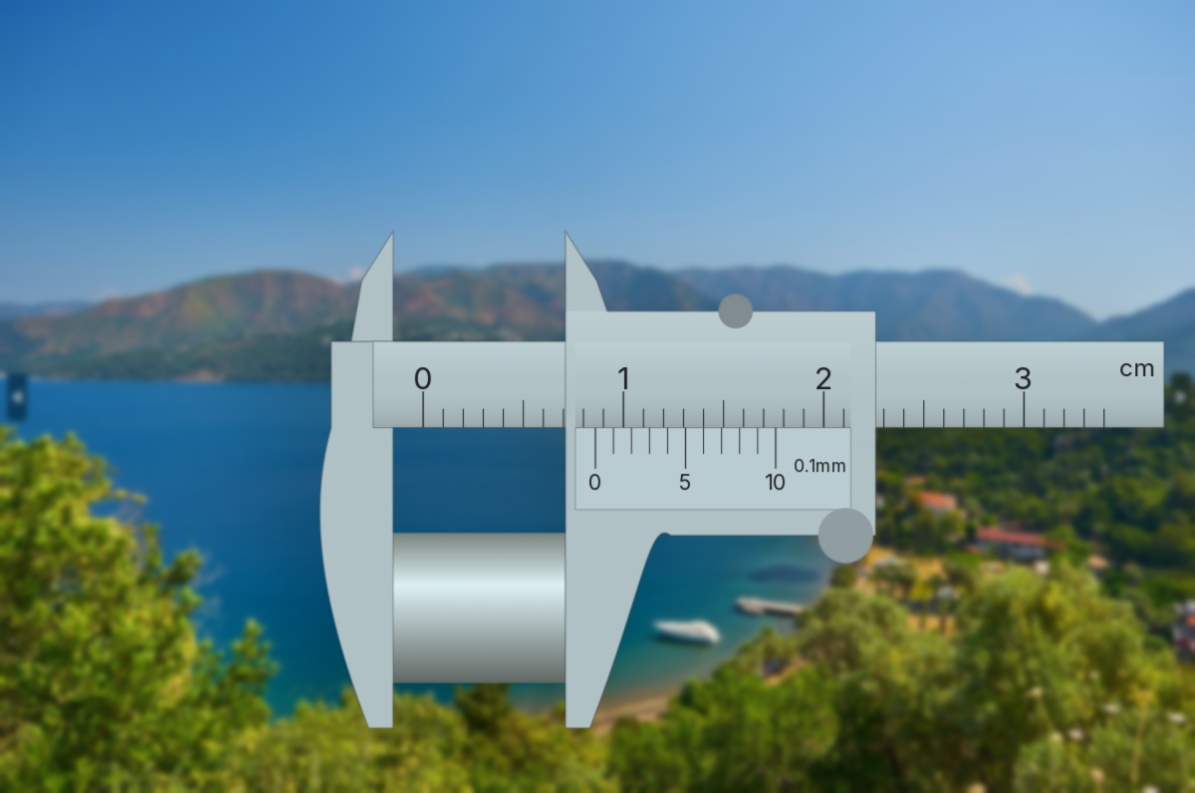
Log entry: 8.6 mm
